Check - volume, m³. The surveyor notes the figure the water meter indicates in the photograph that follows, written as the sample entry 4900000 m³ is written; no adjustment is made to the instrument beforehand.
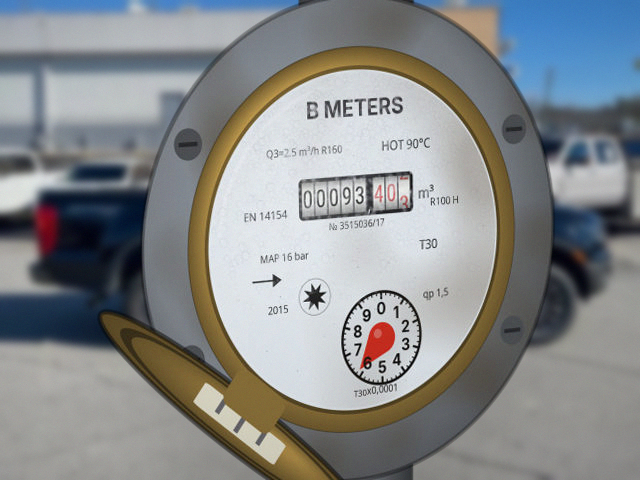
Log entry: 93.4026 m³
